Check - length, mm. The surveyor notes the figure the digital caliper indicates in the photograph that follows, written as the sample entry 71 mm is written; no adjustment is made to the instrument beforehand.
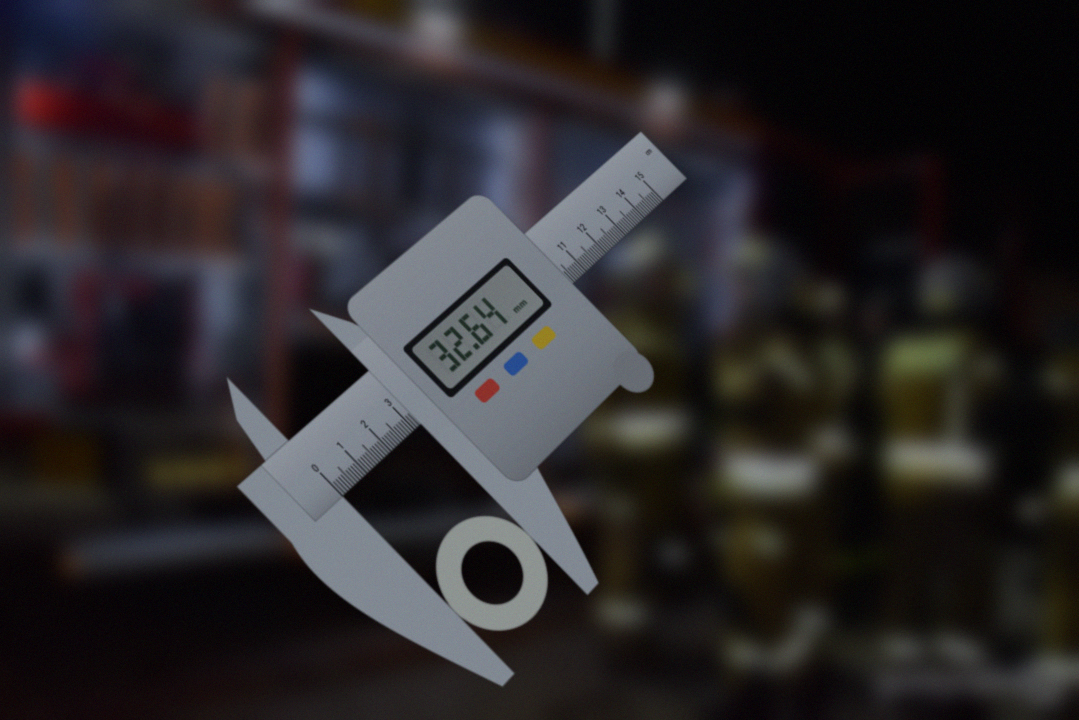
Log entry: 32.64 mm
